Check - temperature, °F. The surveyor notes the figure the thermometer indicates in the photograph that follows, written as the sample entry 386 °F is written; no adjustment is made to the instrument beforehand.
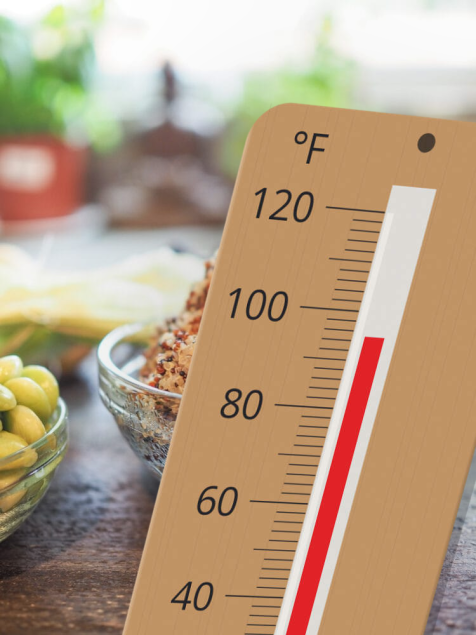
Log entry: 95 °F
